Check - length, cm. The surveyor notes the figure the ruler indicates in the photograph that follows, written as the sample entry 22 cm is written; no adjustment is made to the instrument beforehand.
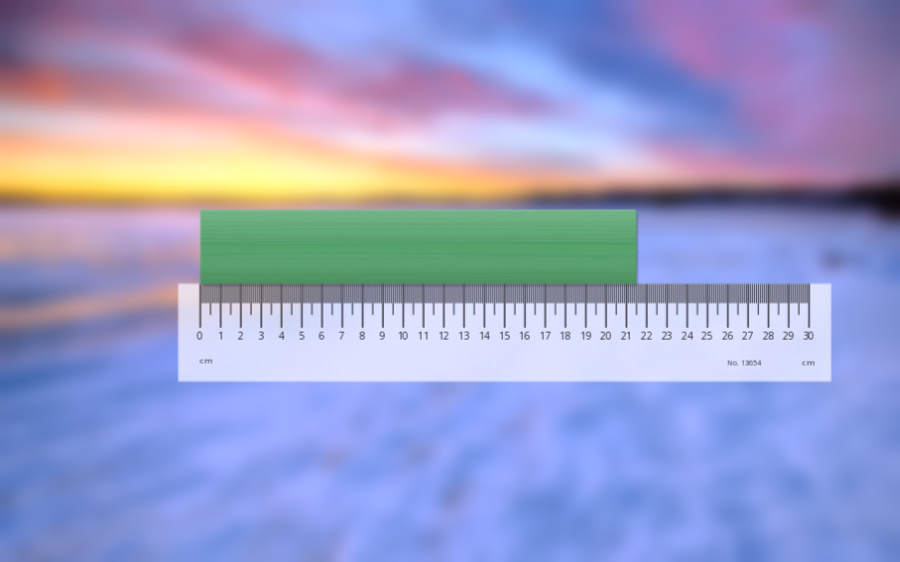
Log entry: 21.5 cm
